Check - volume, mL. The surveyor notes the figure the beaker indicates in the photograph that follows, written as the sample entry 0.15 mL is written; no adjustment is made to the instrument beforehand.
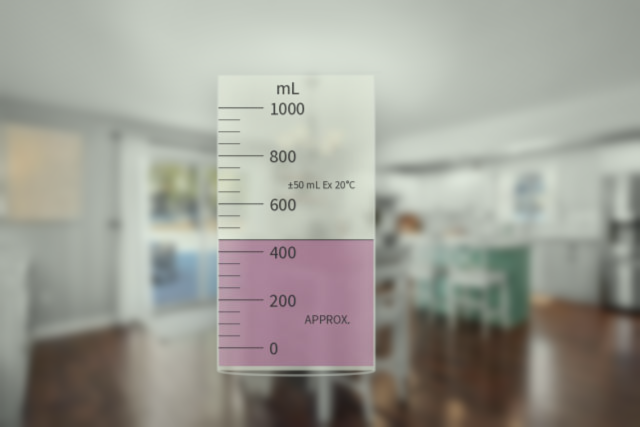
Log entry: 450 mL
